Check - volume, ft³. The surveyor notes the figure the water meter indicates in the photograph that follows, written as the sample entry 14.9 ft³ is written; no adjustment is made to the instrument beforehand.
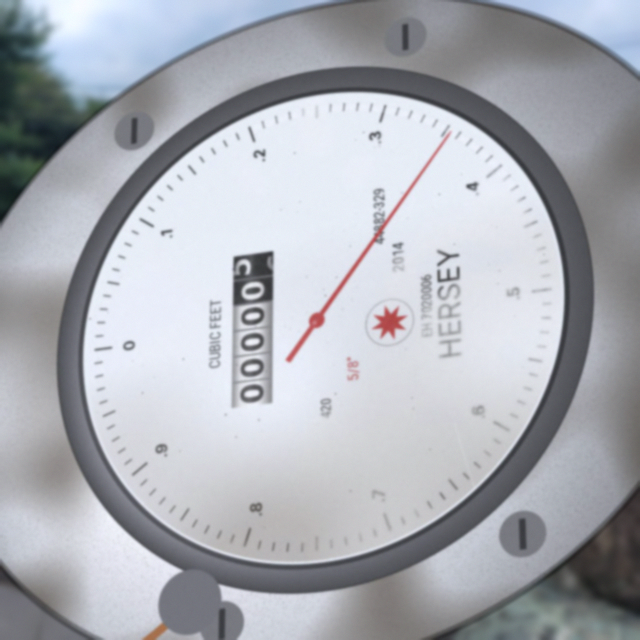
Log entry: 5.35 ft³
